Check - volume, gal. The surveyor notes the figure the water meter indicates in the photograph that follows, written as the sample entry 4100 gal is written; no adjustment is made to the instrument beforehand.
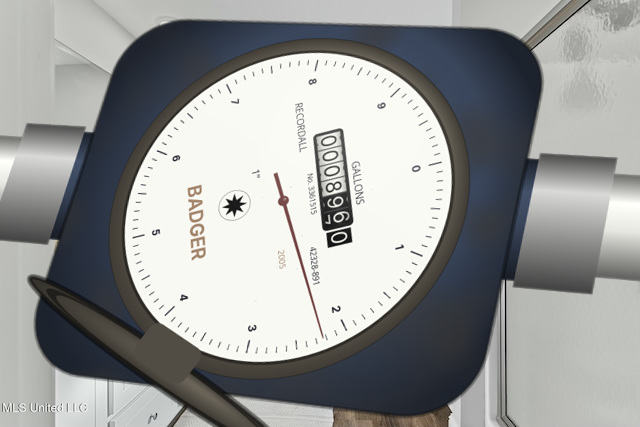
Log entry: 8962.2 gal
